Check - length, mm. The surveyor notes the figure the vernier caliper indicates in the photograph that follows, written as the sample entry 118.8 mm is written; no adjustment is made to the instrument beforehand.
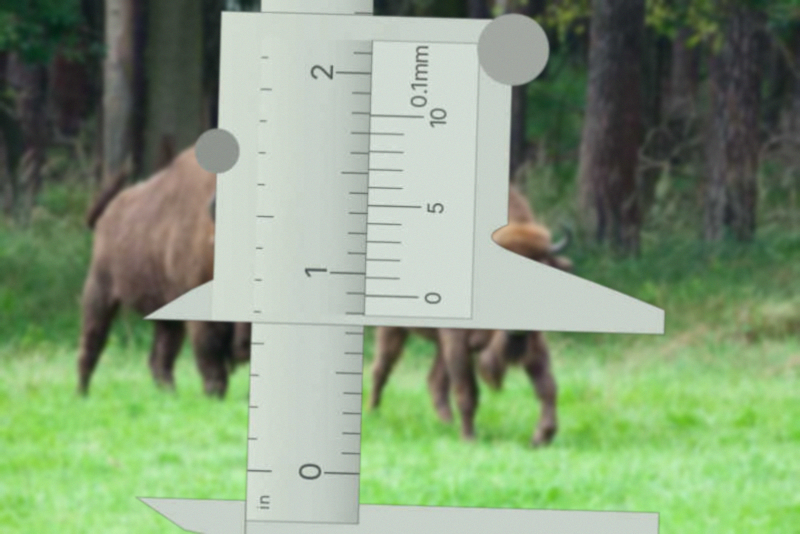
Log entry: 8.9 mm
